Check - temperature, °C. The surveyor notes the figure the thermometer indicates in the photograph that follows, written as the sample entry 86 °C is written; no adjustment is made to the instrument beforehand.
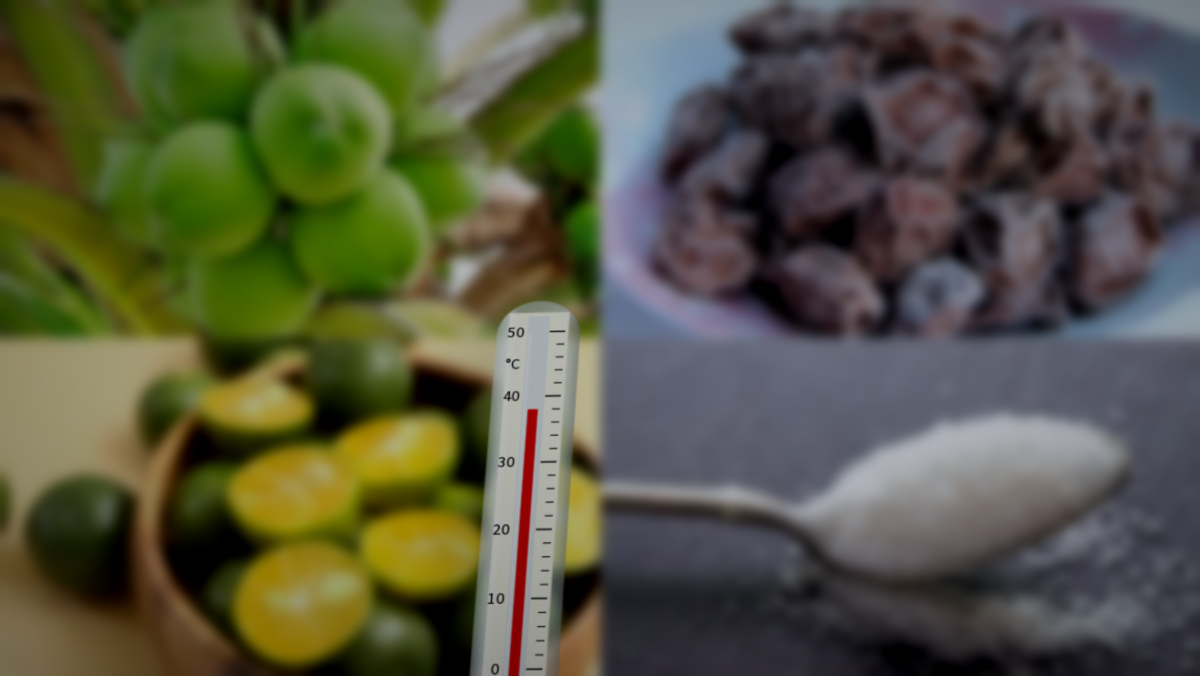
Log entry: 38 °C
